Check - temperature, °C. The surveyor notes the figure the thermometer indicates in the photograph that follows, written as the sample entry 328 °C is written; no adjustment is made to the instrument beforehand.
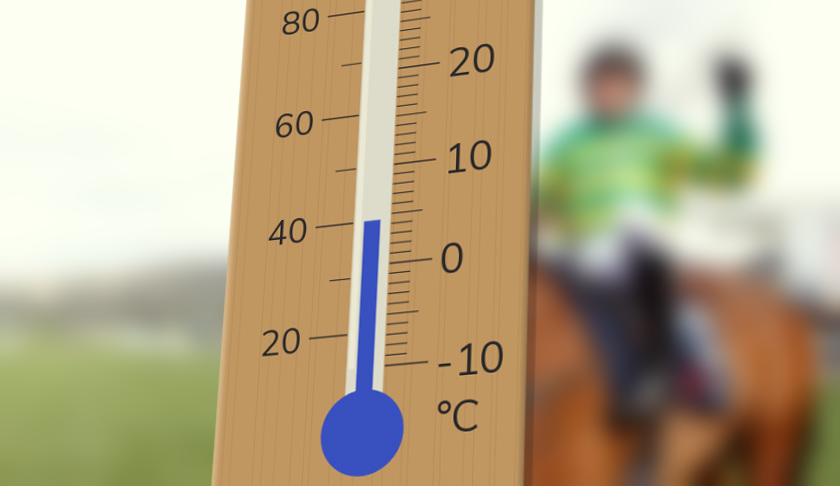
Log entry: 4.5 °C
